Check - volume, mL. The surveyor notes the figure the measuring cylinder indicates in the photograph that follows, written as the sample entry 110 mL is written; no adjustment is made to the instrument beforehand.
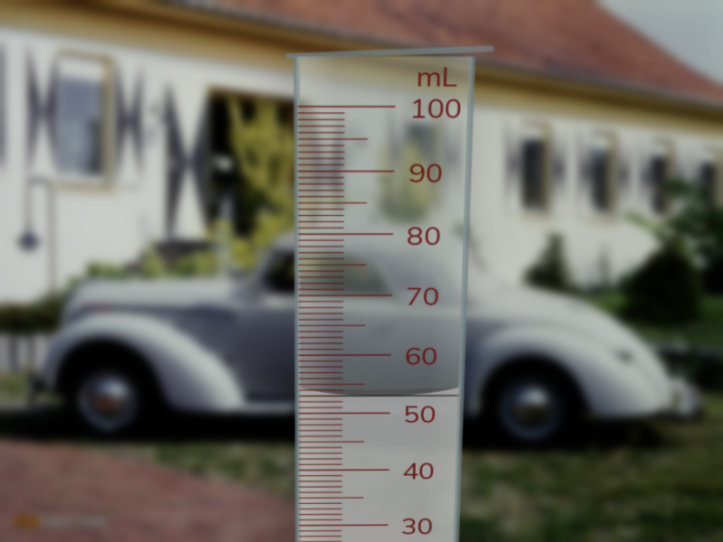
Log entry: 53 mL
